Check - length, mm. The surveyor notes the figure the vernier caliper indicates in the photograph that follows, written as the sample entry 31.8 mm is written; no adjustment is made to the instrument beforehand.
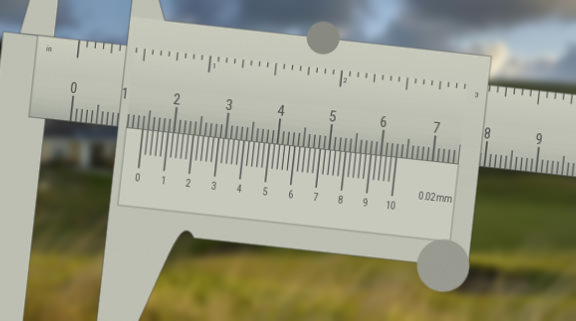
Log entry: 14.0 mm
